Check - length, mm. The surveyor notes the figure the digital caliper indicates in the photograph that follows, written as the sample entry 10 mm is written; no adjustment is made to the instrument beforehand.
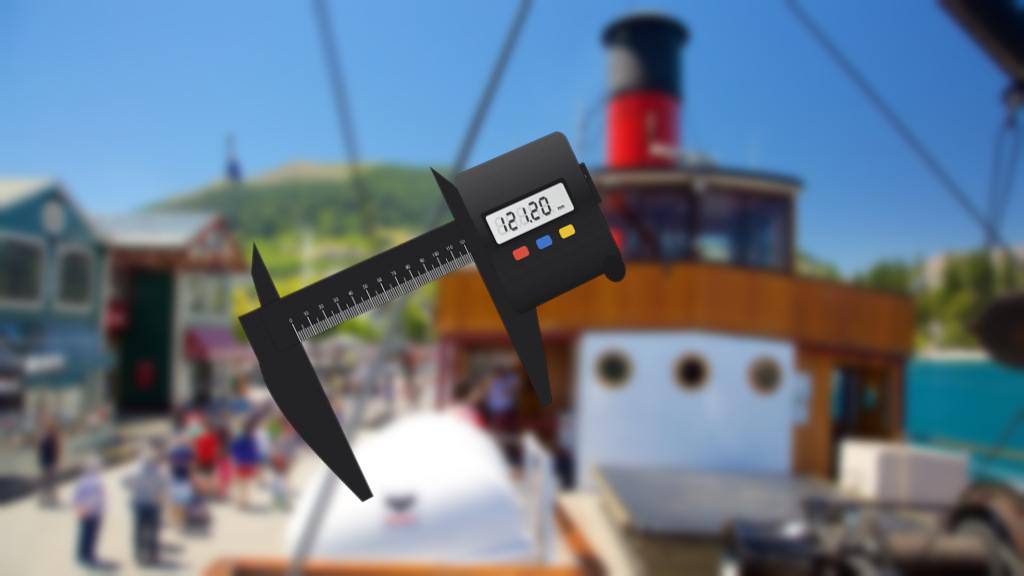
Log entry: 121.20 mm
